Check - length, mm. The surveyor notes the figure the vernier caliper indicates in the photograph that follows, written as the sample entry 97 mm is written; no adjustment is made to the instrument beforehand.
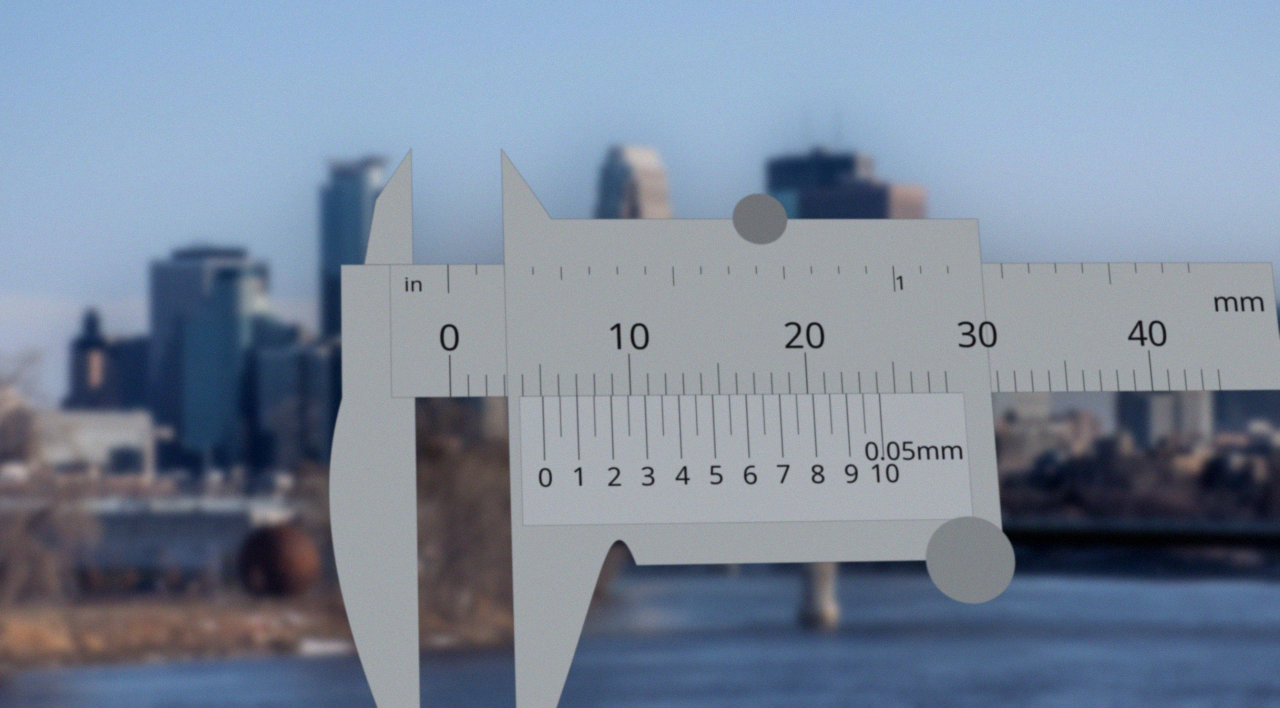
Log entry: 5.1 mm
